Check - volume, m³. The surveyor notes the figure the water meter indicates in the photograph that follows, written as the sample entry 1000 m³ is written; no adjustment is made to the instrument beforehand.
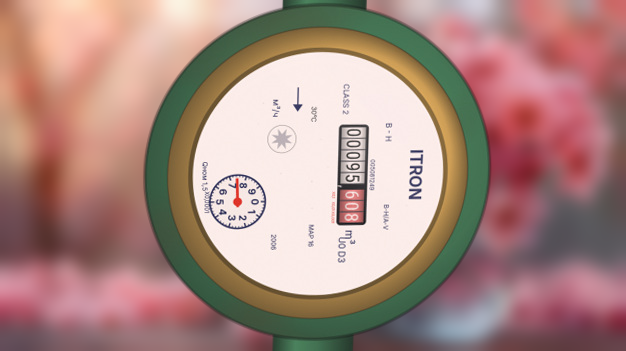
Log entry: 95.6087 m³
